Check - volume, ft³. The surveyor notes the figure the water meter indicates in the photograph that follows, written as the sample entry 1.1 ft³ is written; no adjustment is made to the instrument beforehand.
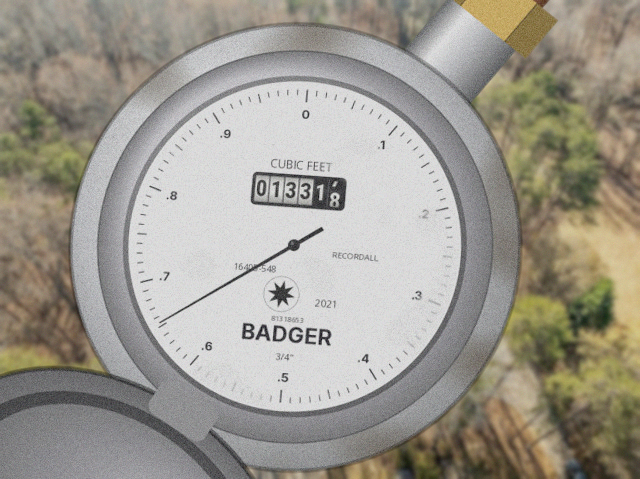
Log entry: 13317.65 ft³
